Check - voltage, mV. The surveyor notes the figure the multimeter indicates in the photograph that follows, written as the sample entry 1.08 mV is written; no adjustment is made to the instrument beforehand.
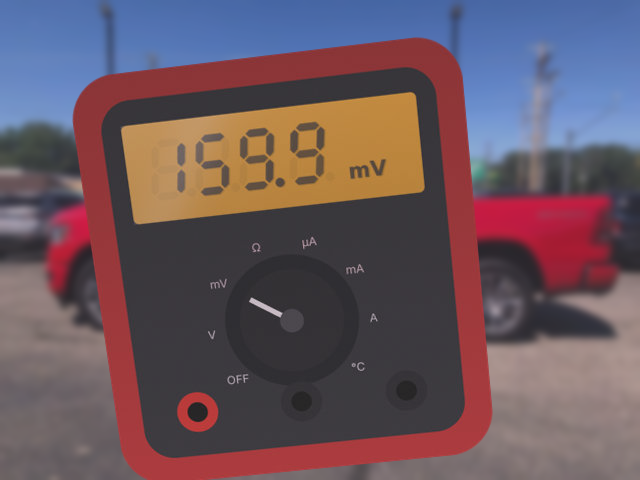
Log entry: 159.9 mV
